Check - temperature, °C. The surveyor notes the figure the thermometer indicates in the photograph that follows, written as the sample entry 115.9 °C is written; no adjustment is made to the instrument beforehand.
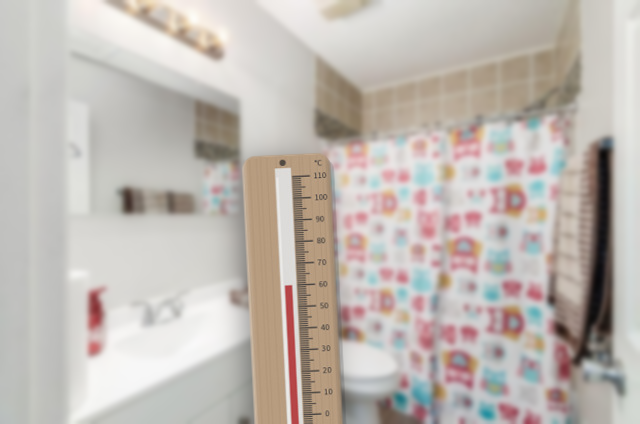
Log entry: 60 °C
